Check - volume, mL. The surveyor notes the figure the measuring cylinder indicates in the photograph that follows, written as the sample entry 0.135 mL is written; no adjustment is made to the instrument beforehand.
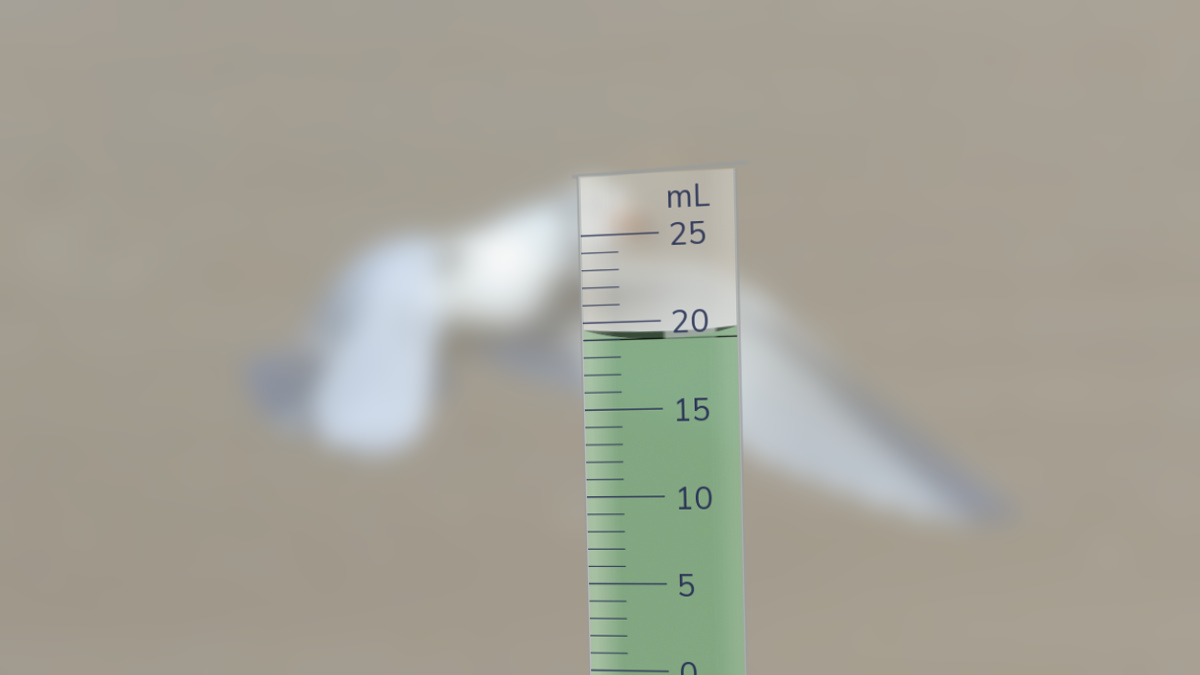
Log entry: 19 mL
